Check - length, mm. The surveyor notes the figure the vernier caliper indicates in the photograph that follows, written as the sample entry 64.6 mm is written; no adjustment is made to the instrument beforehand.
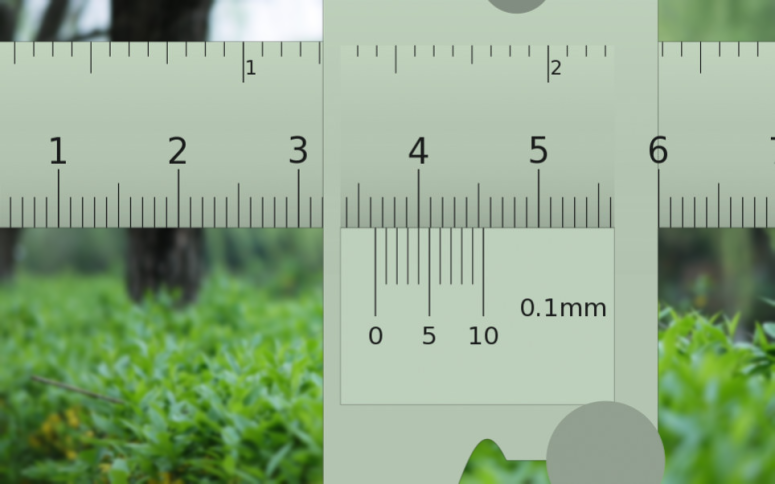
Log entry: 36.4 mm
